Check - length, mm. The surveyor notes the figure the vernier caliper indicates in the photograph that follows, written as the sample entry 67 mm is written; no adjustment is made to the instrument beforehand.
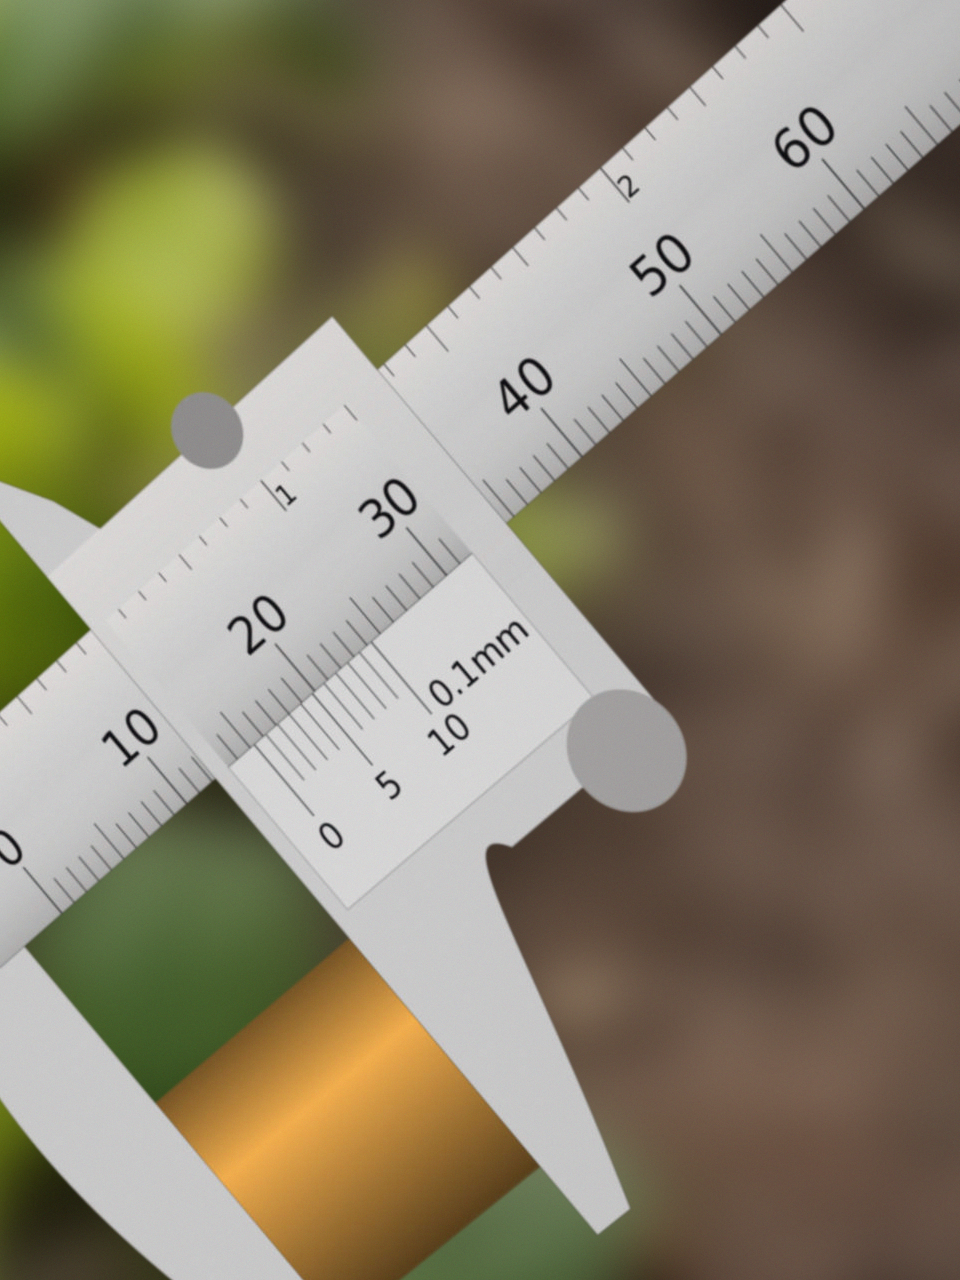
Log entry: 15.3 mm
